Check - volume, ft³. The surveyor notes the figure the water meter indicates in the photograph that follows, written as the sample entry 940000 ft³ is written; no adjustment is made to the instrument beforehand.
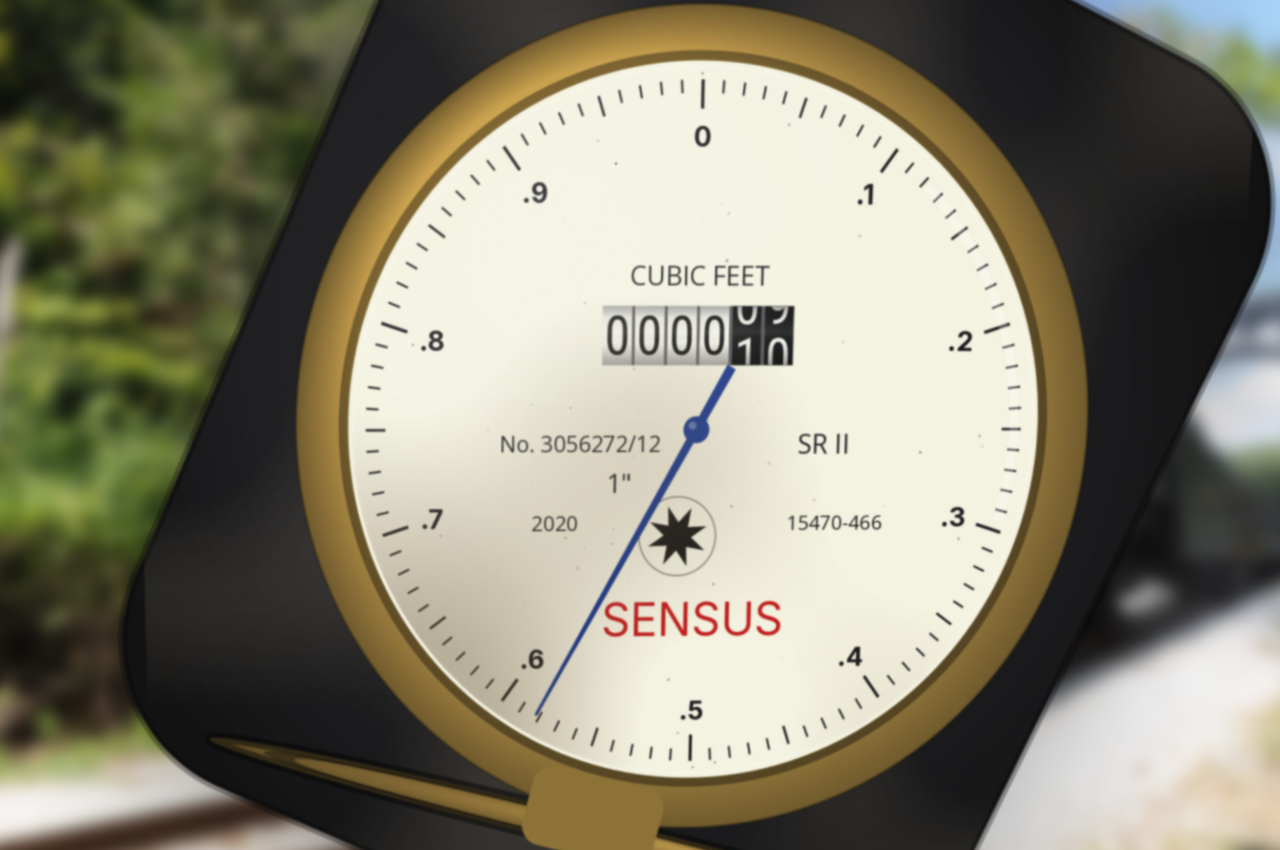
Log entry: 9.58 ft³
